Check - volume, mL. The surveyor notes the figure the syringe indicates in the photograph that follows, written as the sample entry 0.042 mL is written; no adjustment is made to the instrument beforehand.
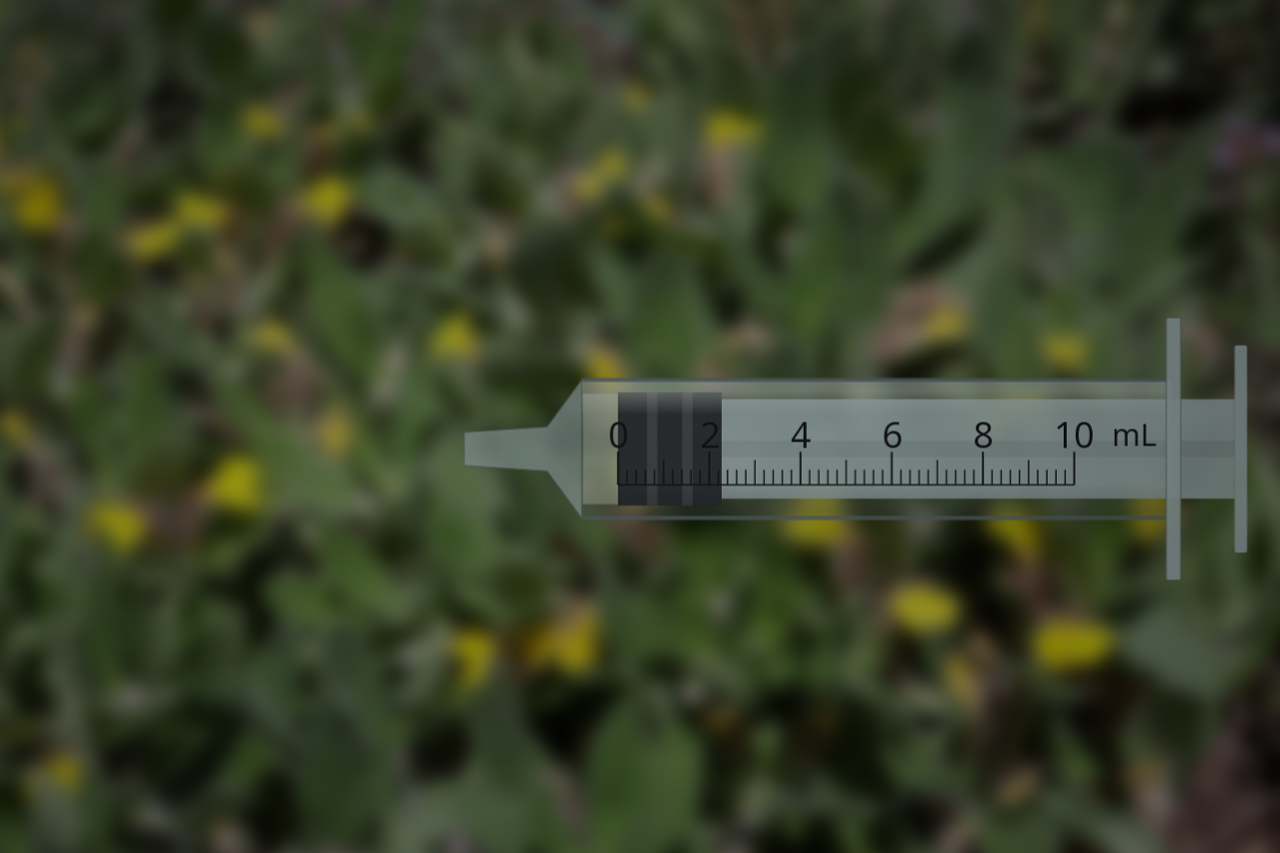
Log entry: 0 mL
